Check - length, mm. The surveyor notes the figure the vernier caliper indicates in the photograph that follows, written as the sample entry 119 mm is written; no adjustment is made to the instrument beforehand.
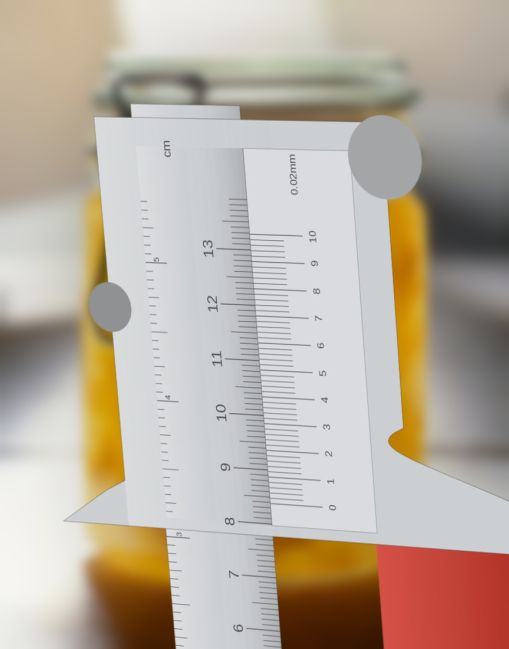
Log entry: 83.8 mm
